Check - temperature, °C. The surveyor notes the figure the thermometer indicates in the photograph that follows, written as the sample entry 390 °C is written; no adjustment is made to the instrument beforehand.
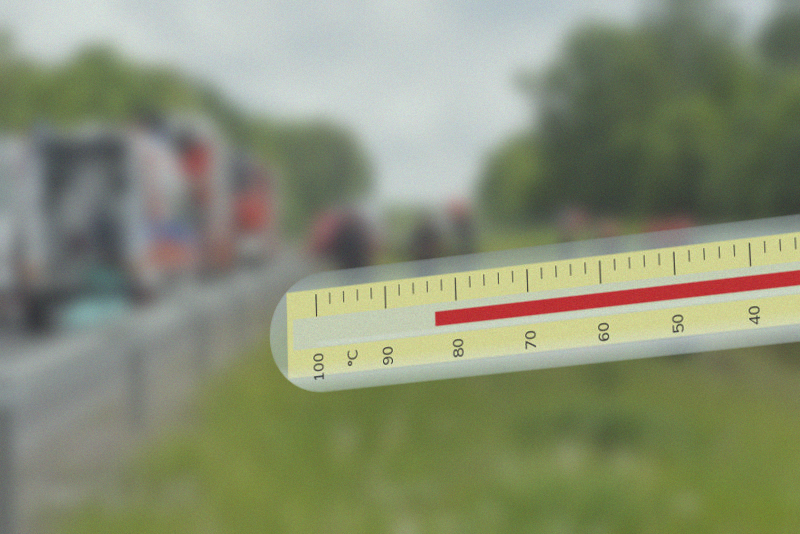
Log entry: 83 °C
